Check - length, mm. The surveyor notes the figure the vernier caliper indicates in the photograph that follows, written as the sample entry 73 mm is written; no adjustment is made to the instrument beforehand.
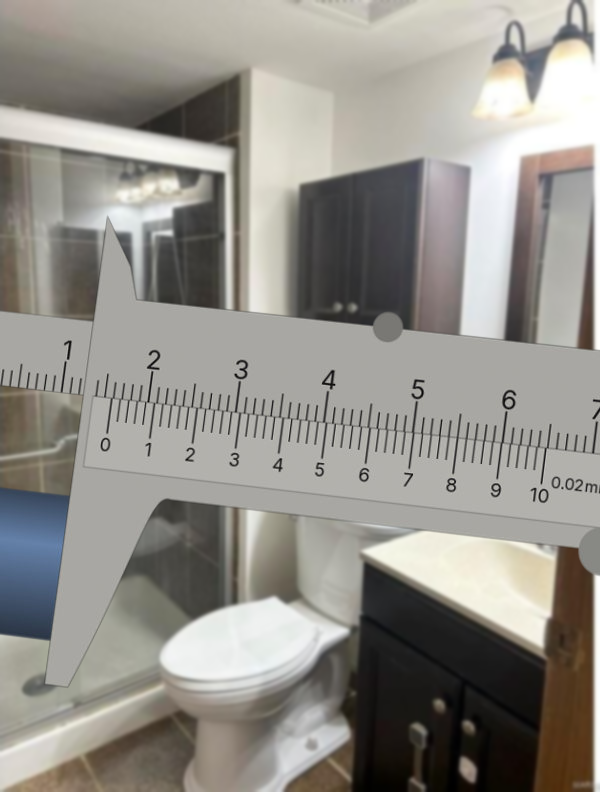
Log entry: 15.8 mm
